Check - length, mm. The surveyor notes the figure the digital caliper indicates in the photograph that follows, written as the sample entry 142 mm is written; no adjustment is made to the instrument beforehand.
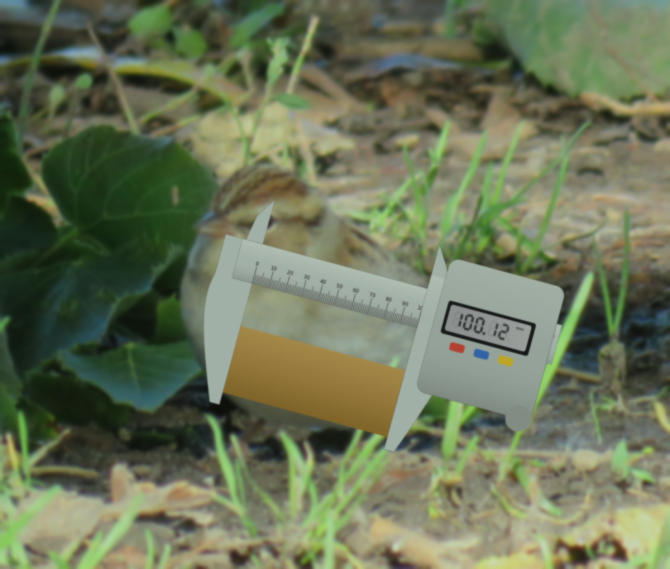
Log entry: 100.12 mm
